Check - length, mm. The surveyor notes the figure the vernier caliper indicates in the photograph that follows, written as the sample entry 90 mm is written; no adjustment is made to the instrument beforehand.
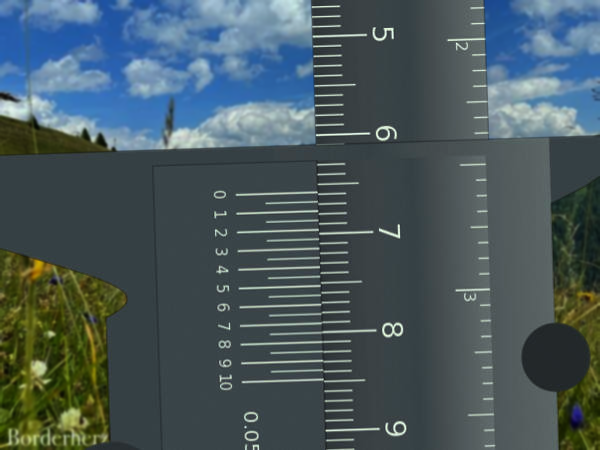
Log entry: 65.8 mm
